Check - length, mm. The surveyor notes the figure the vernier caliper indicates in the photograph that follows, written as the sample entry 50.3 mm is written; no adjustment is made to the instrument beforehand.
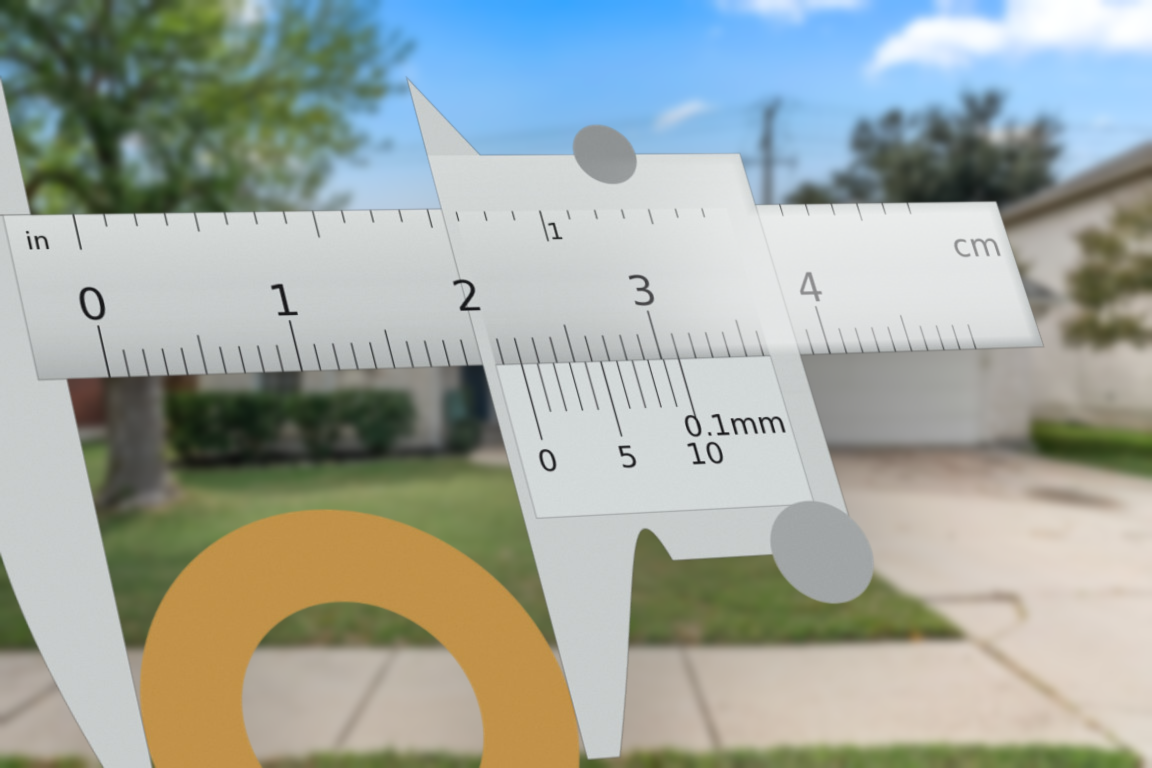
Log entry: 22.0 mm
